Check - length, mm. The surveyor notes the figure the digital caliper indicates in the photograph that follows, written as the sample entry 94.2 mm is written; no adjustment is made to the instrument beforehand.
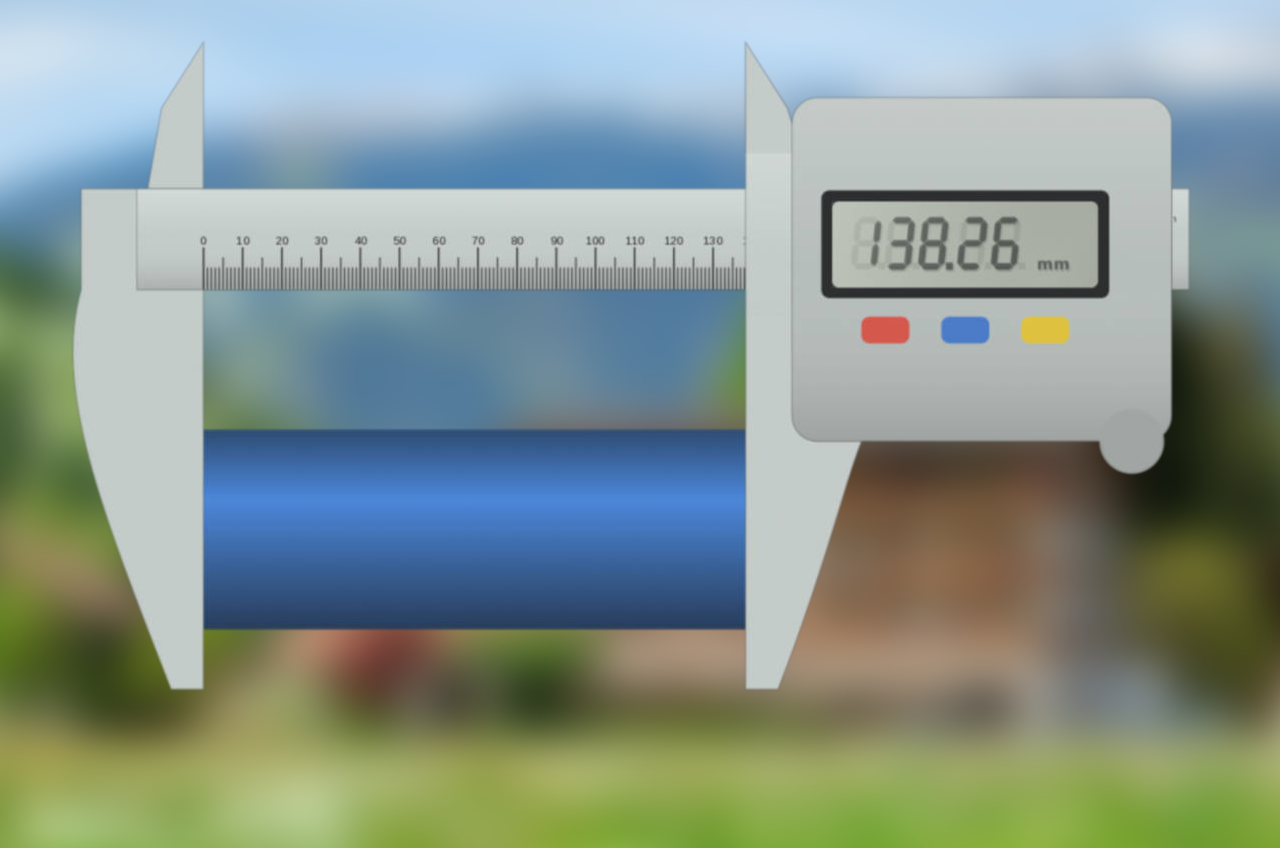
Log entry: 138.26 mm
